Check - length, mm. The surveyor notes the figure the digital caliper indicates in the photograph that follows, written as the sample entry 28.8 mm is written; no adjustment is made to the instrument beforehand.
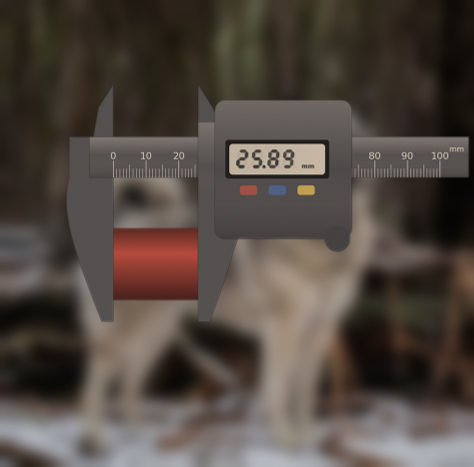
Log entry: 25.89 mm
